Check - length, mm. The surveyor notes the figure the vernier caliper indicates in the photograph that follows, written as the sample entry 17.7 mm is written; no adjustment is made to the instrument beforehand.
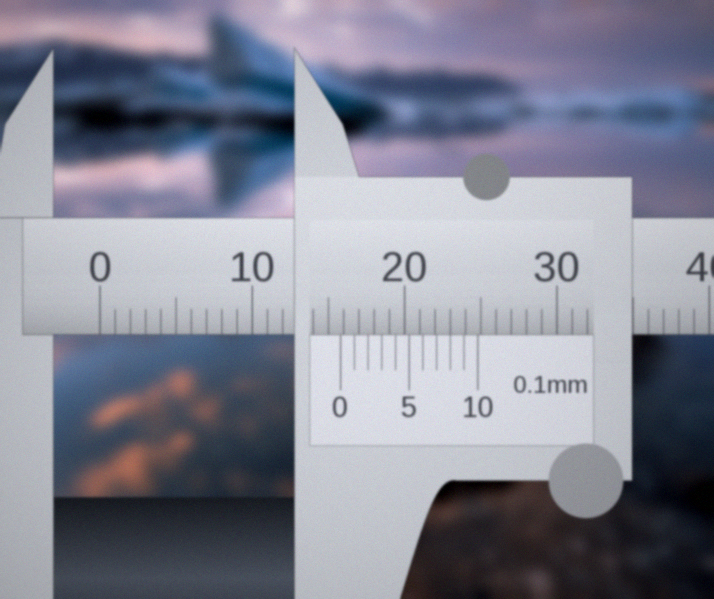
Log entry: 15.8 mm
